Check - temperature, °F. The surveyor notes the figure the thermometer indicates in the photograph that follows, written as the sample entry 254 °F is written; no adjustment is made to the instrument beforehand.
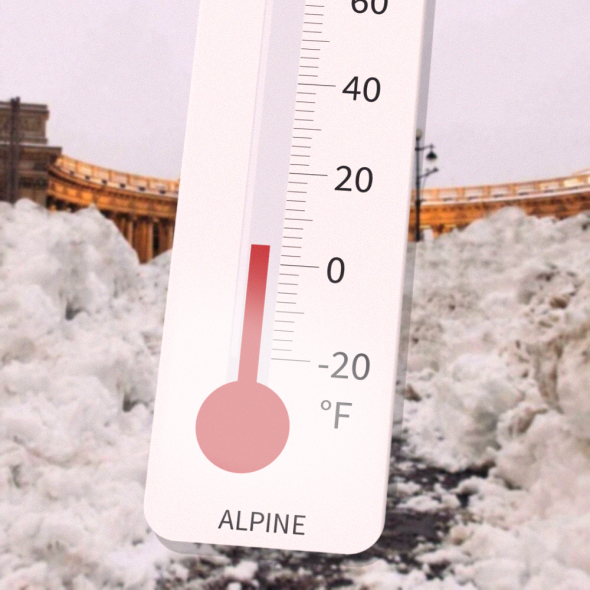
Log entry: 4 °F
